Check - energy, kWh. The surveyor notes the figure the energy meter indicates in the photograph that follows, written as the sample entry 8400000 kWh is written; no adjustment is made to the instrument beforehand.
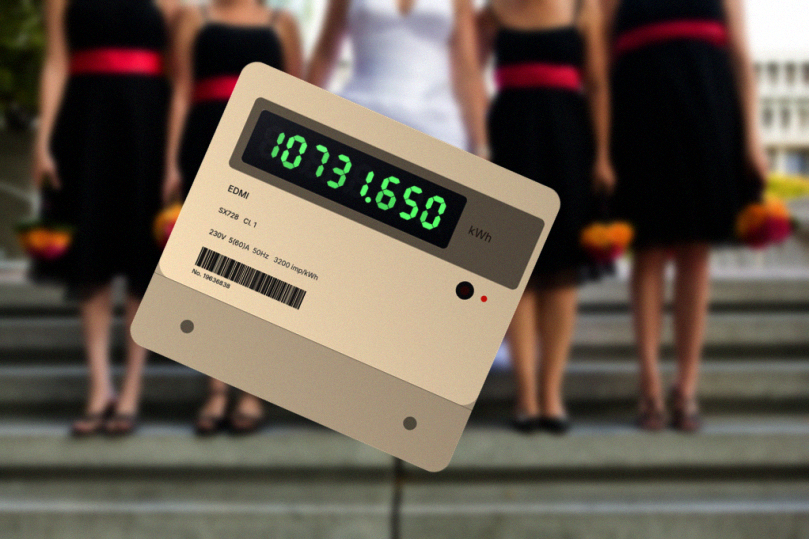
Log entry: 10731.650 kWh
